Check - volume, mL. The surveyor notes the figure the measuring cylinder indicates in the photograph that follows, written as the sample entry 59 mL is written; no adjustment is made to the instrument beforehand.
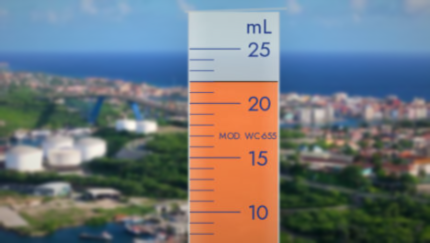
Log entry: 22 mL
